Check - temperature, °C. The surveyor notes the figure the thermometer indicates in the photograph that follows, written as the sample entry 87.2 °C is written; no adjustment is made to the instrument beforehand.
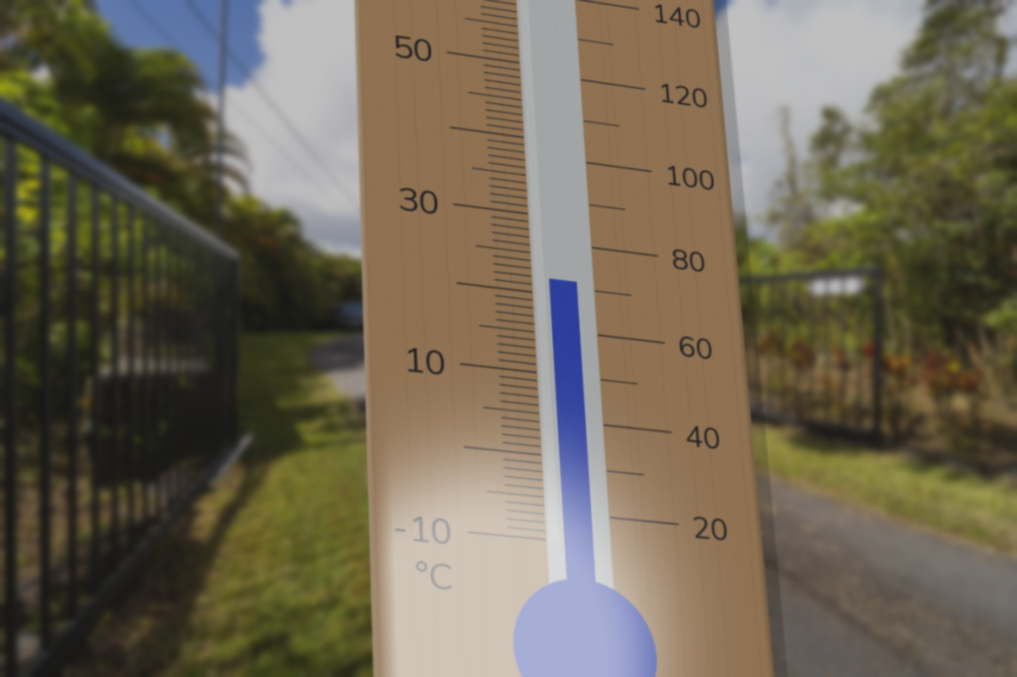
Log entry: 22 °C
